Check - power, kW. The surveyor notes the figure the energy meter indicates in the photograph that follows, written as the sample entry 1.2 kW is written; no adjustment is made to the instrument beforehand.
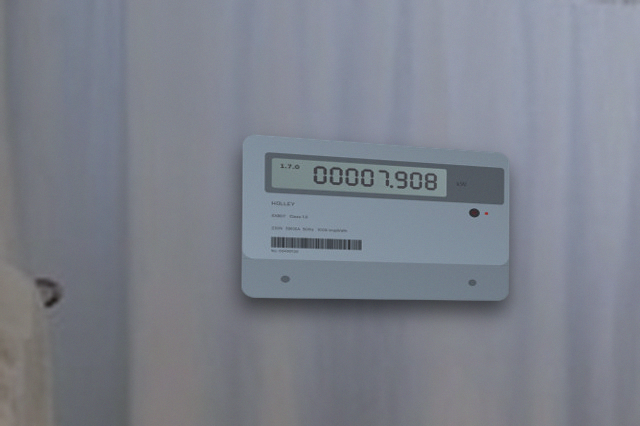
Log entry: 7.908 kW
